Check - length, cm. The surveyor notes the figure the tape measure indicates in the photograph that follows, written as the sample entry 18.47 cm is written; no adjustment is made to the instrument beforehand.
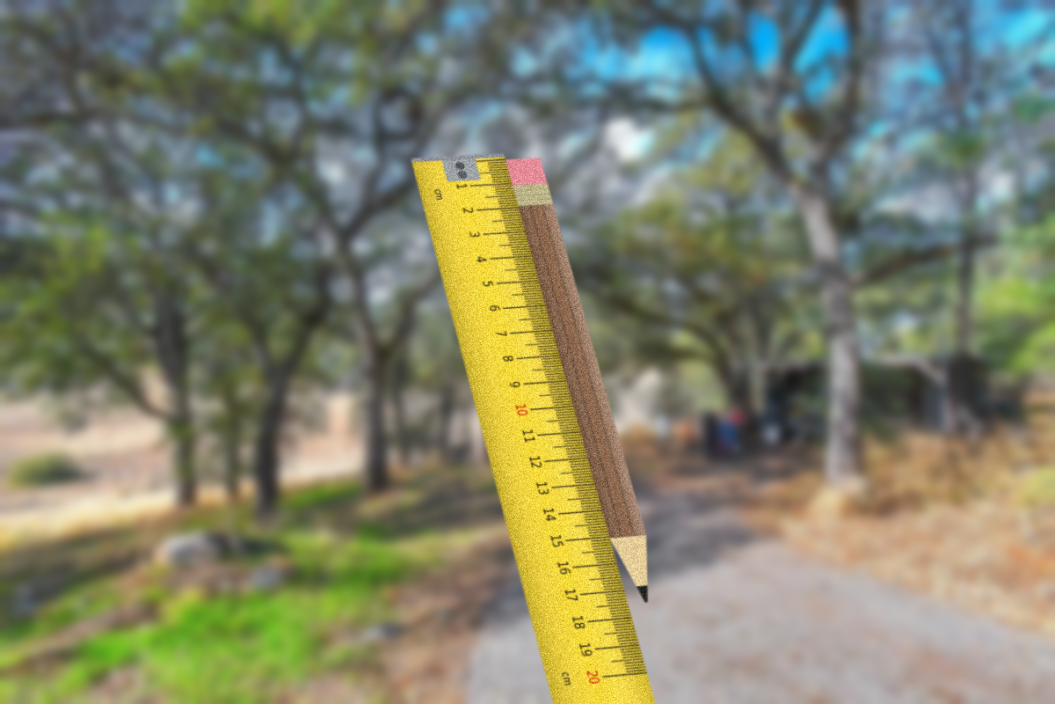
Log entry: 17.5 cm
